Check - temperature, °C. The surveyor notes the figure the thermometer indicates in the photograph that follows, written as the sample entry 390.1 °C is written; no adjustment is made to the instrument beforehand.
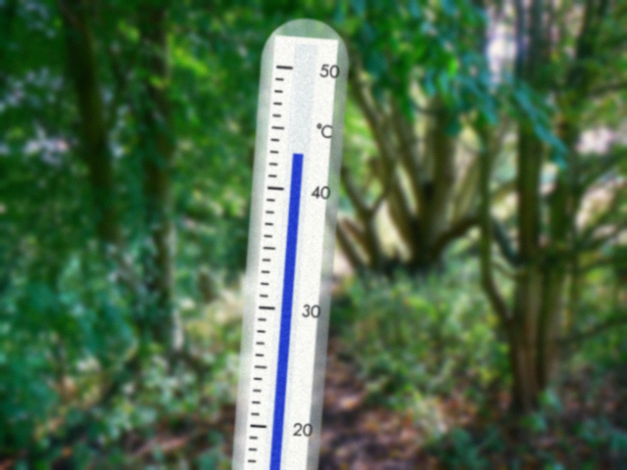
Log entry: 43 °C
